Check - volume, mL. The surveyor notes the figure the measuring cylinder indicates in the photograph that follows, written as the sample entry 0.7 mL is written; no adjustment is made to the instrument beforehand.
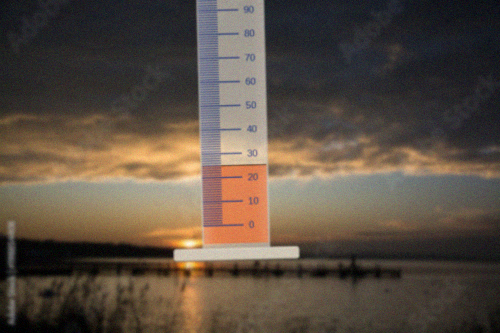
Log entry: 25 mL
